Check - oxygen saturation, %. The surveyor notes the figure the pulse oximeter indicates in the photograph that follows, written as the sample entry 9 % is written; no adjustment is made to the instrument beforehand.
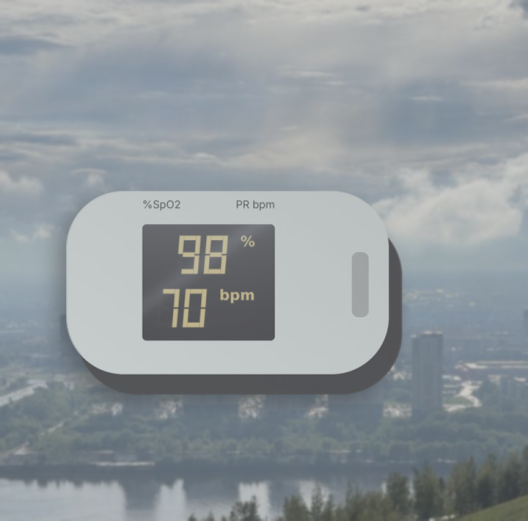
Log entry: 98 %
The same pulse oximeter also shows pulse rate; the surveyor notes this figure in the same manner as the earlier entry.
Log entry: 70 bpm
